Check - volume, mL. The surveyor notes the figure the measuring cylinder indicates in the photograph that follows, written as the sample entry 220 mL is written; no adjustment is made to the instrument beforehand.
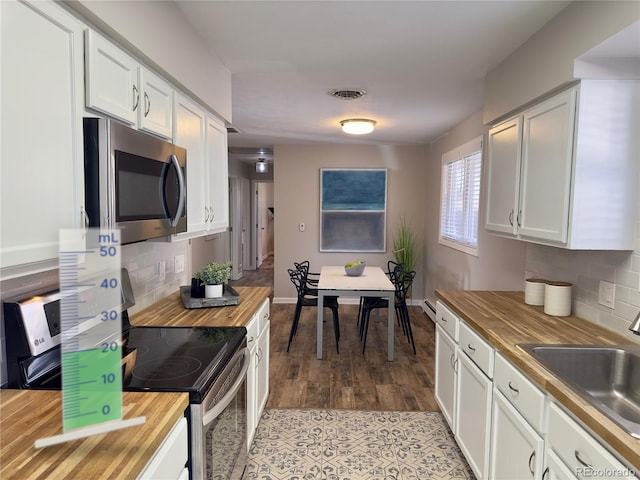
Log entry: 20 mL
